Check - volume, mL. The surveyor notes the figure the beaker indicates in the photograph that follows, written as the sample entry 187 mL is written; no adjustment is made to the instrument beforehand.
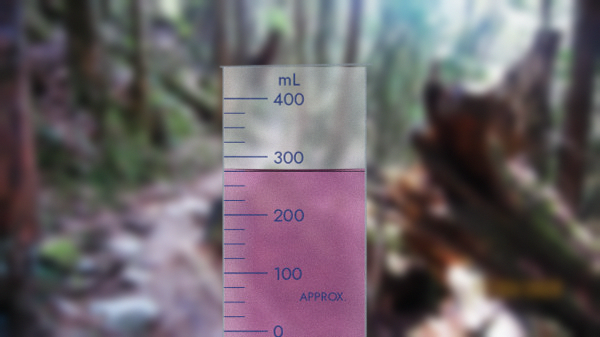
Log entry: 275 mL
